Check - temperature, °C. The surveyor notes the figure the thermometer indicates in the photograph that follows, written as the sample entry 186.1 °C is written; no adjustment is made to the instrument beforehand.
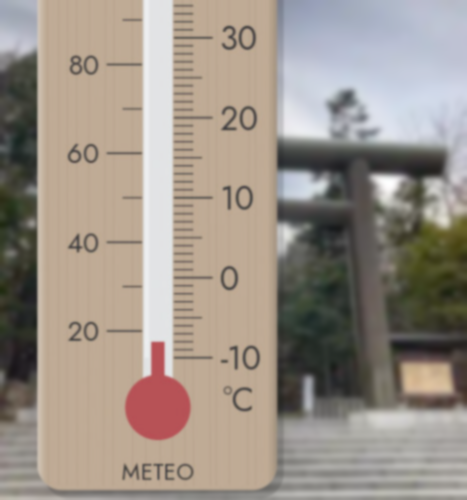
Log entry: -8 °C
